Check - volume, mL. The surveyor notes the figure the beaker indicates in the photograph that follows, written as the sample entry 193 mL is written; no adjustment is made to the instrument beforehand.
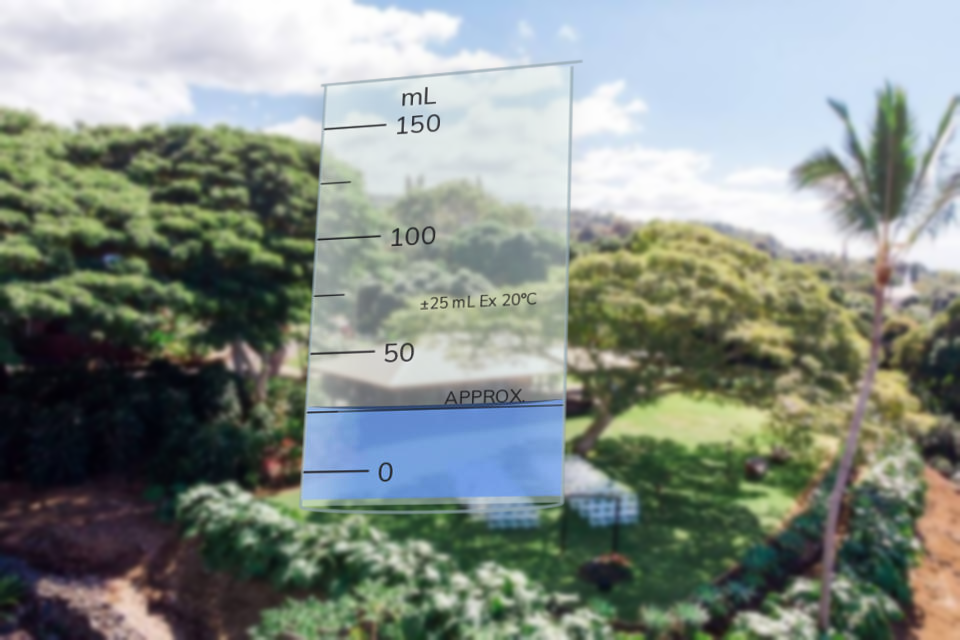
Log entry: 25 mL
